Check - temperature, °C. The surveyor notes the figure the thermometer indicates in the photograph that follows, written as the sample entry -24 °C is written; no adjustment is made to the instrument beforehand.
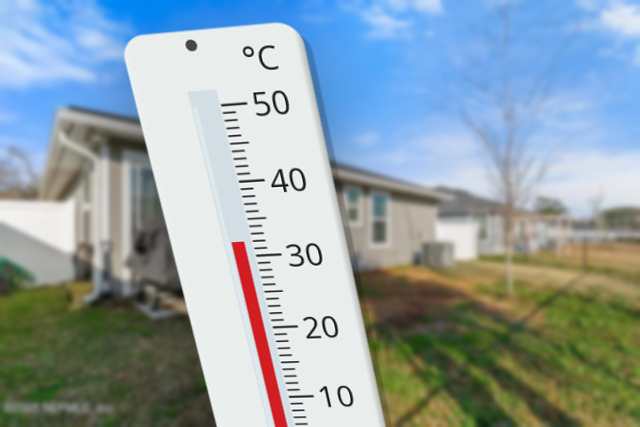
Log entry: 32 °C
